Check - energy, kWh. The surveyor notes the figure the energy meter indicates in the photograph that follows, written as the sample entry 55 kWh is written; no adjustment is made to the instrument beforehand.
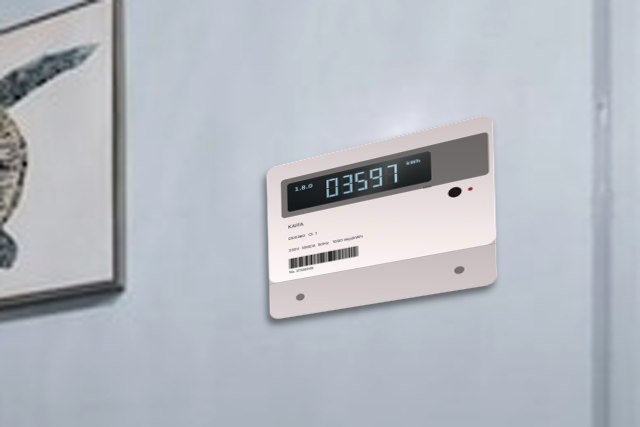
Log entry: 3597 kWh
